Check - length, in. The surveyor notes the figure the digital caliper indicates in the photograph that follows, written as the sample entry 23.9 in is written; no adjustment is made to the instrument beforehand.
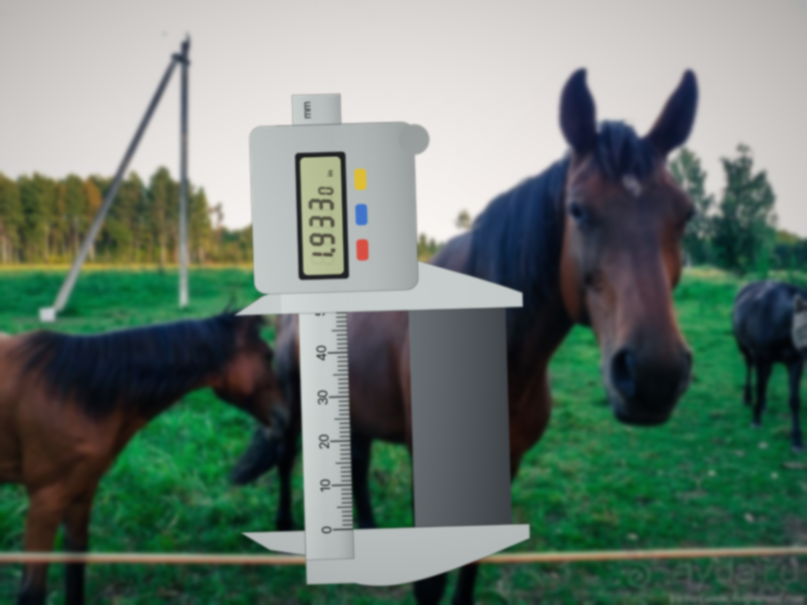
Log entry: 1.9330 in
